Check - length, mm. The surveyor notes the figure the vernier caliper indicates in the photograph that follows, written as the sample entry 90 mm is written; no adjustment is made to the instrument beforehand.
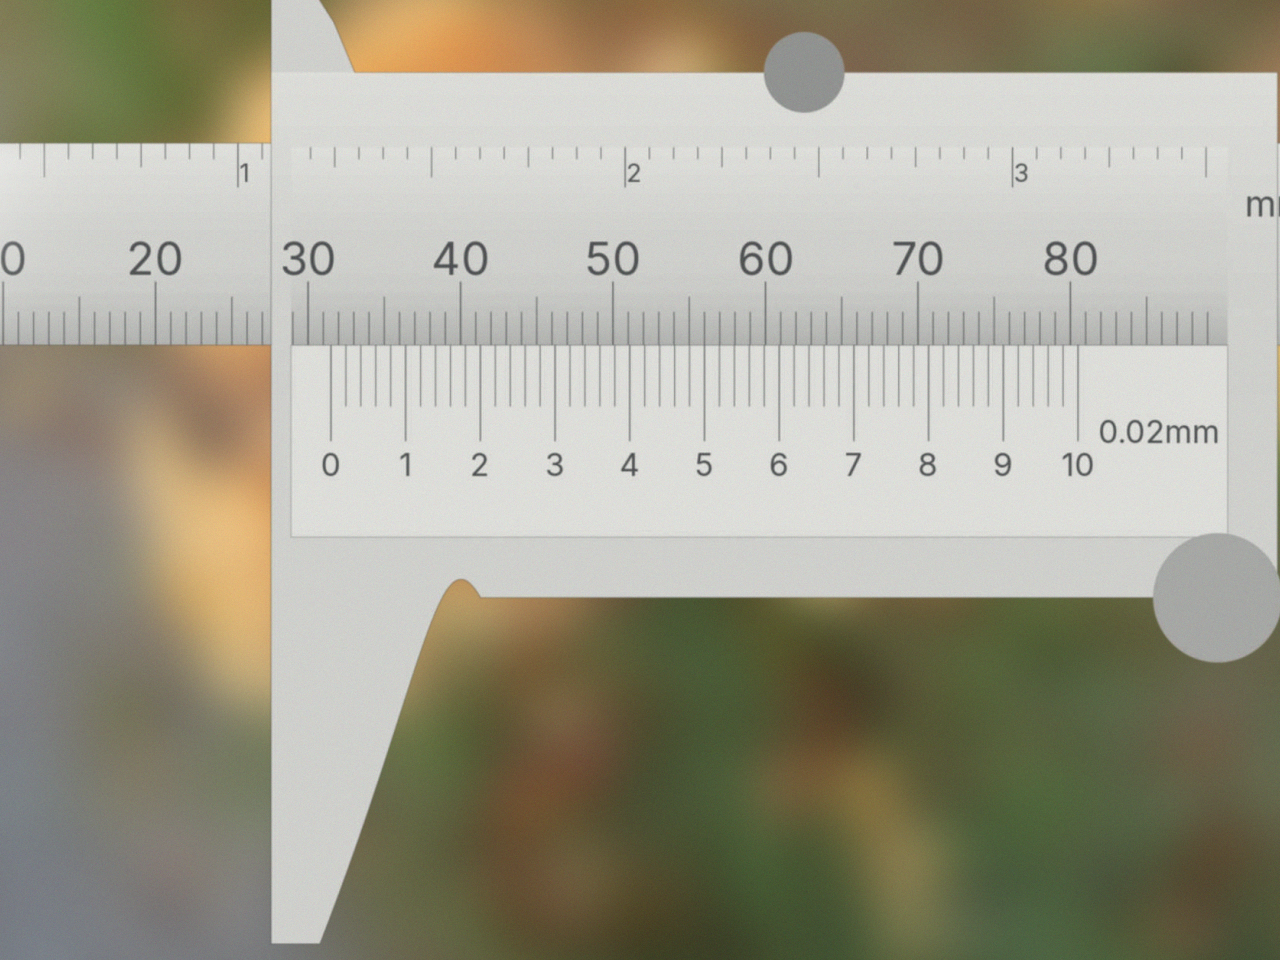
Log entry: 31.5 mm
